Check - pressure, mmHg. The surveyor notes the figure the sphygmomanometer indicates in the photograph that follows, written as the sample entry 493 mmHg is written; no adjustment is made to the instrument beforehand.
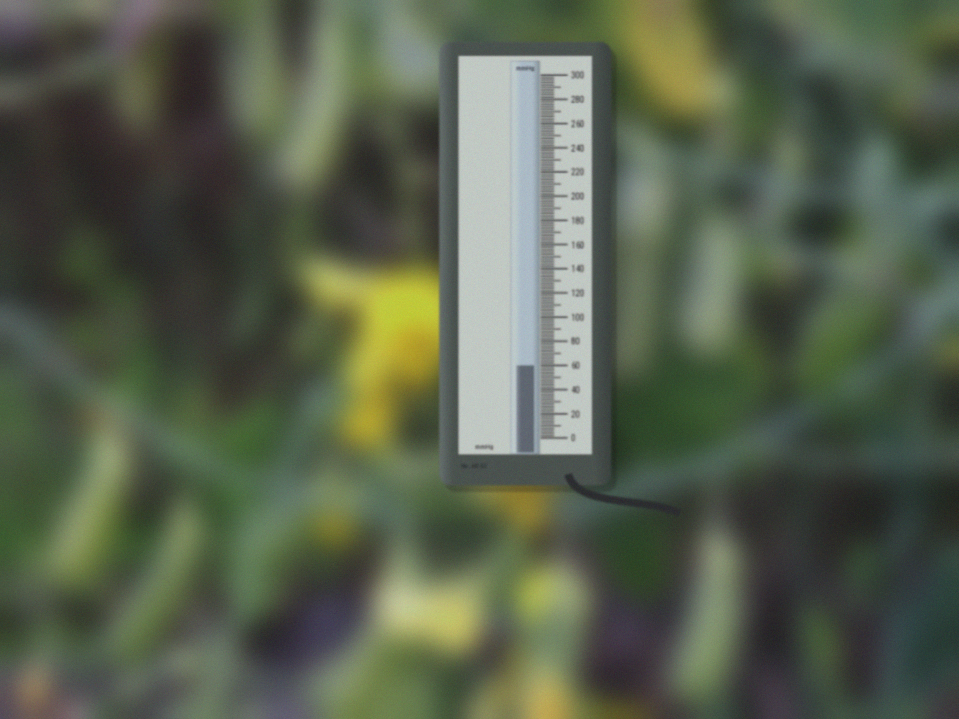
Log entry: 60 mmHg
